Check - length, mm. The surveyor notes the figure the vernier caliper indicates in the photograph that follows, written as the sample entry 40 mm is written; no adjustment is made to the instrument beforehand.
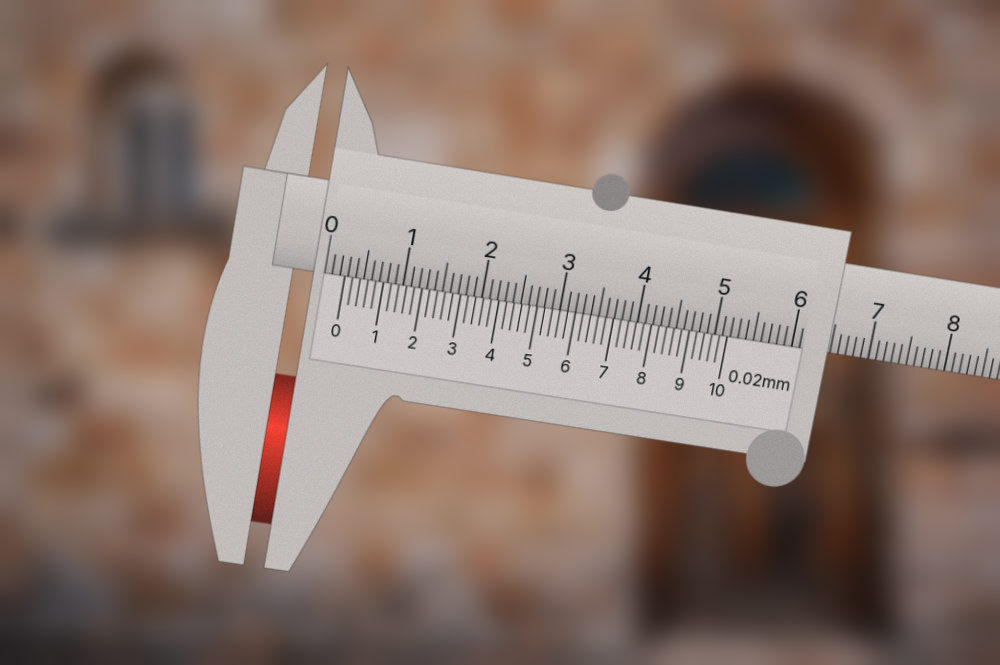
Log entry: 2.6 mm
